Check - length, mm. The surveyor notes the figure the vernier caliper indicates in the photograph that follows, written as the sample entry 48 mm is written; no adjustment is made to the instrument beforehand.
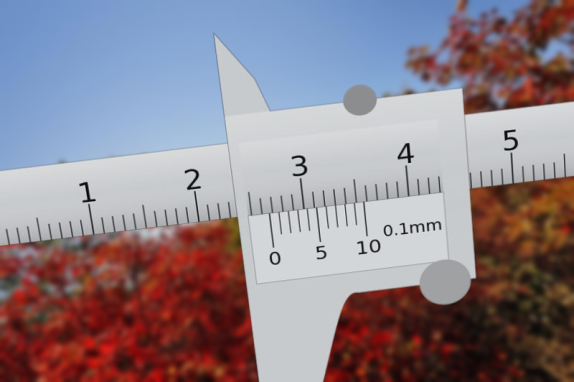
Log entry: 26.7 mm
